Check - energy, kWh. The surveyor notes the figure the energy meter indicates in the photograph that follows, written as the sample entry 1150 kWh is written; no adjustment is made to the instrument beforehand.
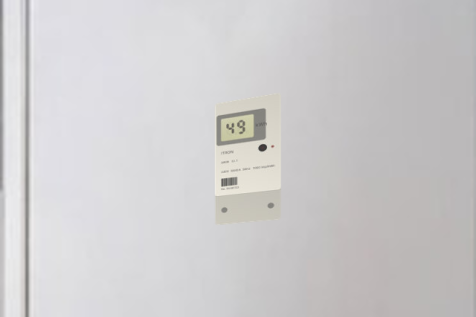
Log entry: 49 kWh
